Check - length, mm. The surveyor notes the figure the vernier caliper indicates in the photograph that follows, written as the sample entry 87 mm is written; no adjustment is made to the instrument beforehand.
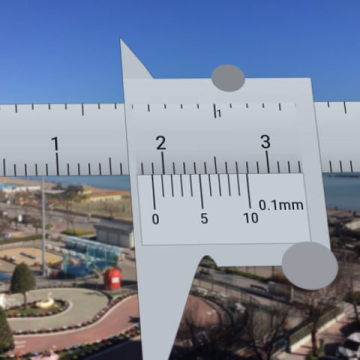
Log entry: 18.9 mm
